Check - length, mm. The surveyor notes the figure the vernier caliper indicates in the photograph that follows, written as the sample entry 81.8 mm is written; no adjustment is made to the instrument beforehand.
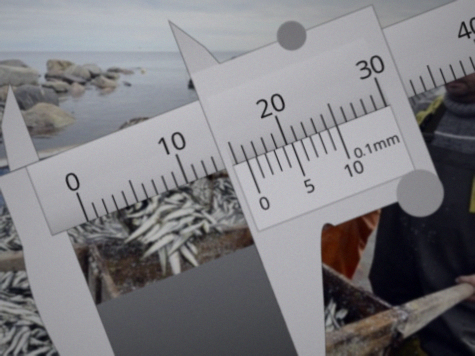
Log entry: 16.0 mm
